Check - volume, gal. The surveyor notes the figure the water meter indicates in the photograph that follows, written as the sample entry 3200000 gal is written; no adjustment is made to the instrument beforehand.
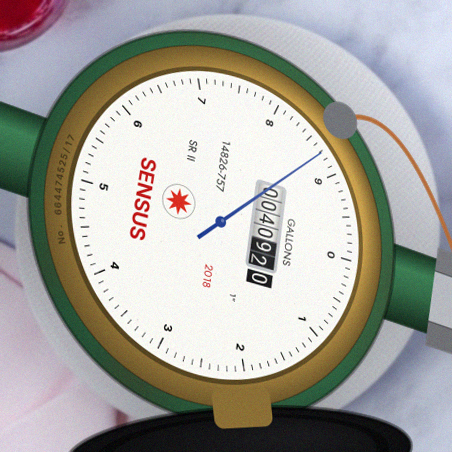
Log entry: 40918.7 gal
